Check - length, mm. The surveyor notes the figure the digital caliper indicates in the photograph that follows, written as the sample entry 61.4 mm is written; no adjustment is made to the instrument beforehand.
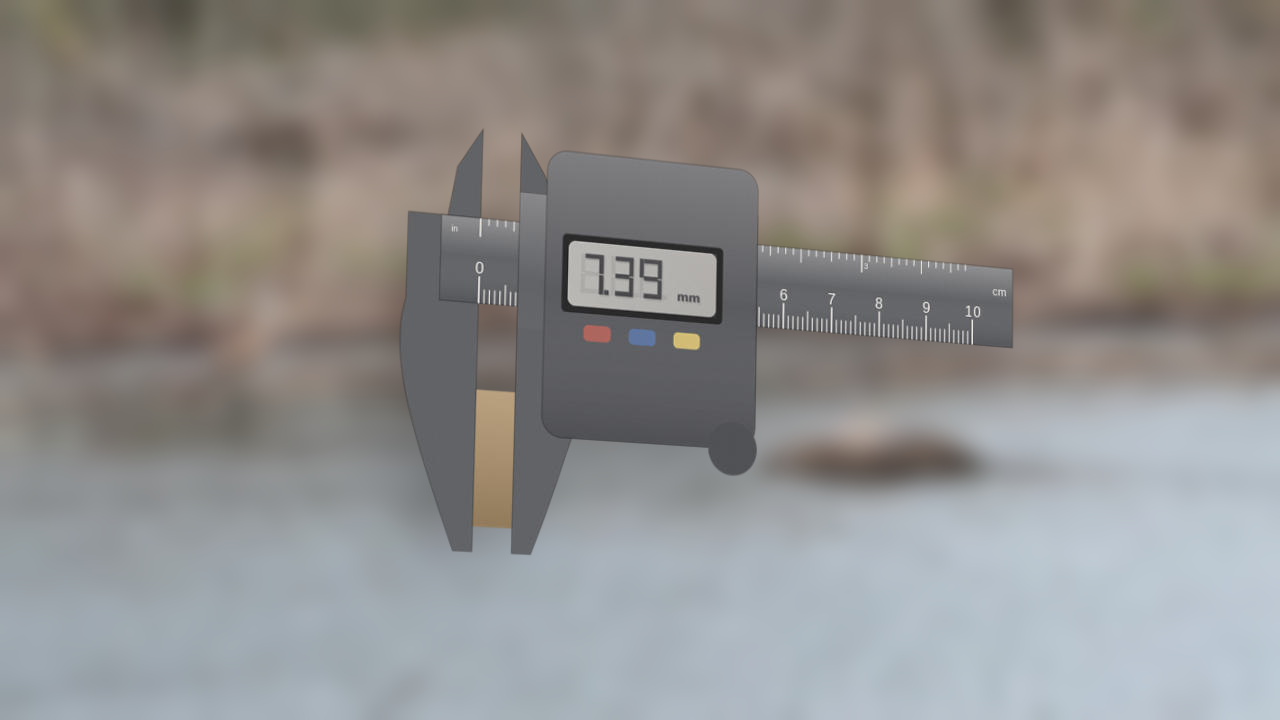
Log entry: 7.39 mm
